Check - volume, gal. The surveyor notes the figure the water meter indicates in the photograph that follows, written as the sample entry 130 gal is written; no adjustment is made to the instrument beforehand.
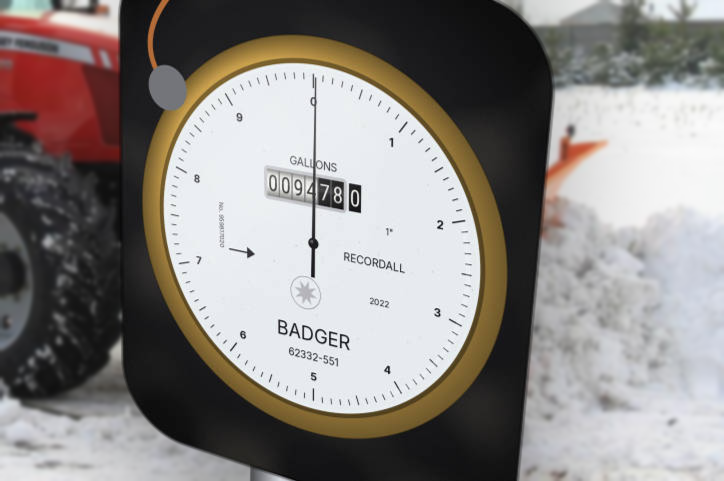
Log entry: 94780.0 gal
